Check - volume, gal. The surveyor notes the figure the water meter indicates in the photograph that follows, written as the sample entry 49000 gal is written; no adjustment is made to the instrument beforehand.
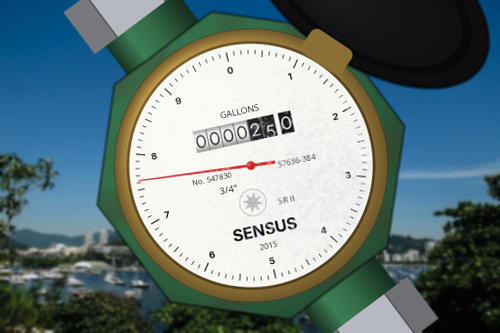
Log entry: 247.6 gal
